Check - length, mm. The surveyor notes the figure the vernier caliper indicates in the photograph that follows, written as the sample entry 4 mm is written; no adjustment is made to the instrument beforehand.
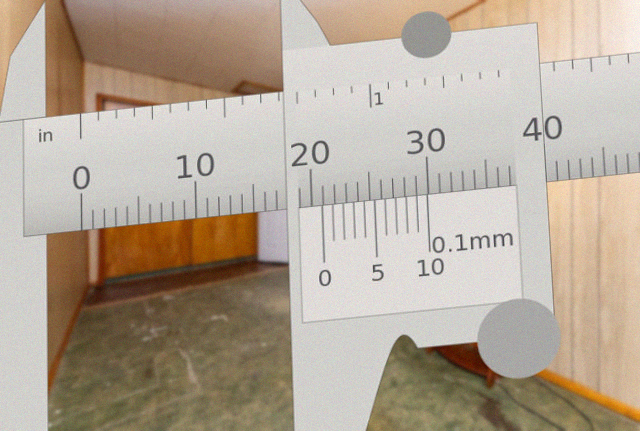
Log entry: 20.9 mm
